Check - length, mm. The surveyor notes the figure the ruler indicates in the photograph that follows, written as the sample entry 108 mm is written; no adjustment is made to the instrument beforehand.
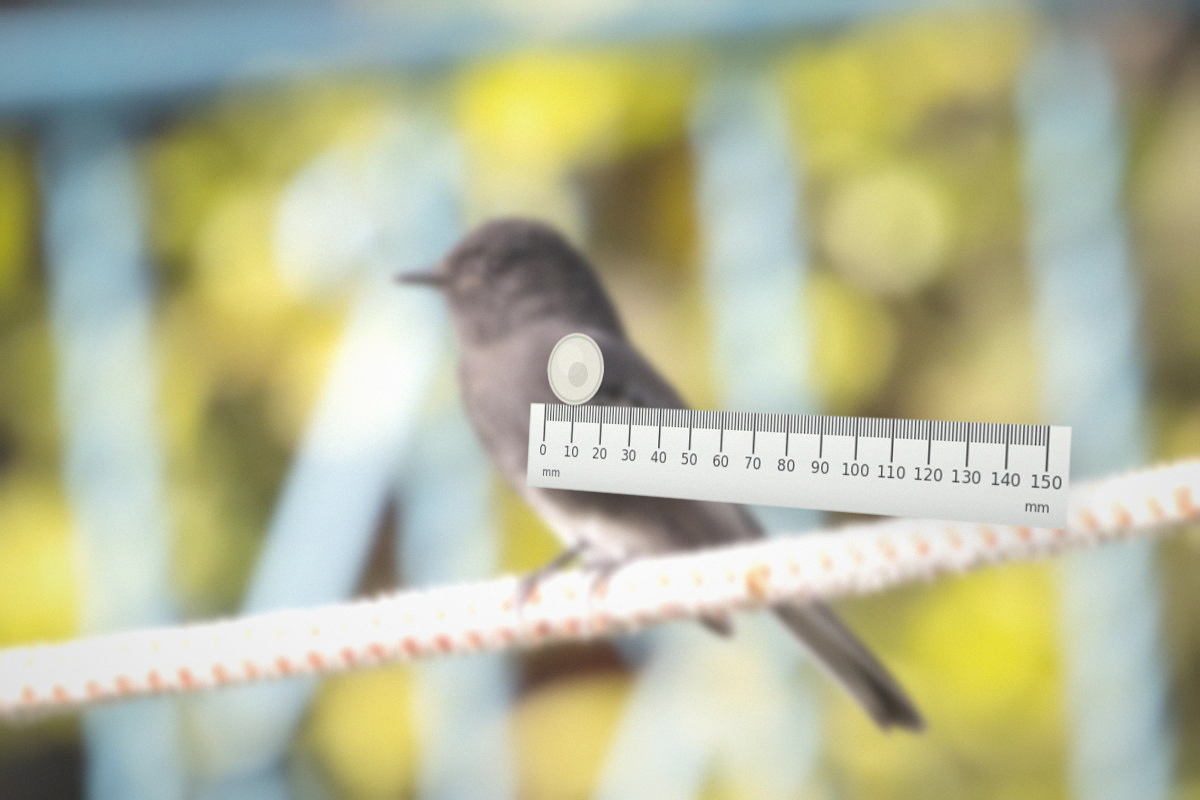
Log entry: 20 mm
